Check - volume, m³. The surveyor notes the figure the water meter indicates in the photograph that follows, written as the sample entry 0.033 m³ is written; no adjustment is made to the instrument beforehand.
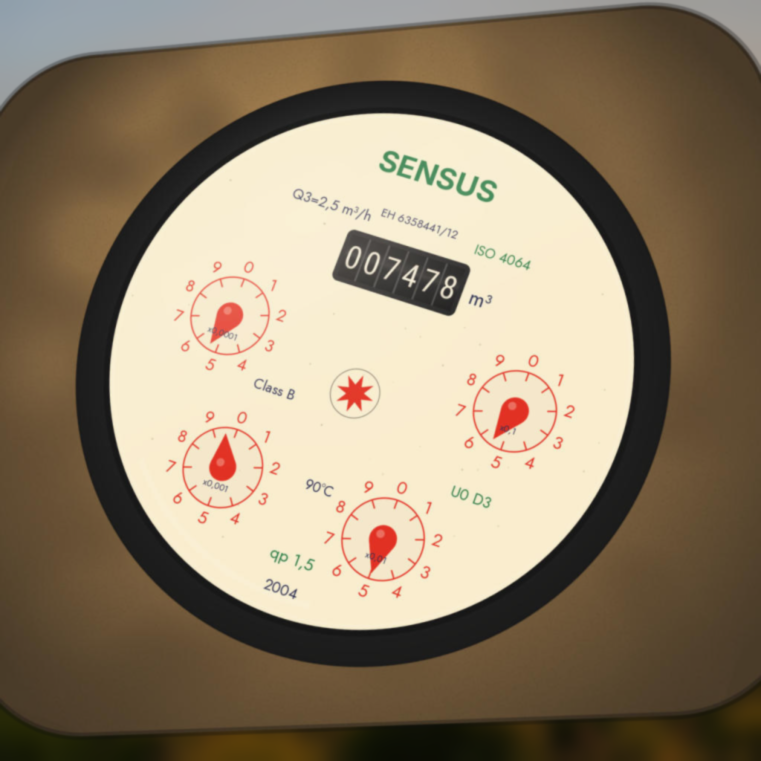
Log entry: 7478.5495 m³
